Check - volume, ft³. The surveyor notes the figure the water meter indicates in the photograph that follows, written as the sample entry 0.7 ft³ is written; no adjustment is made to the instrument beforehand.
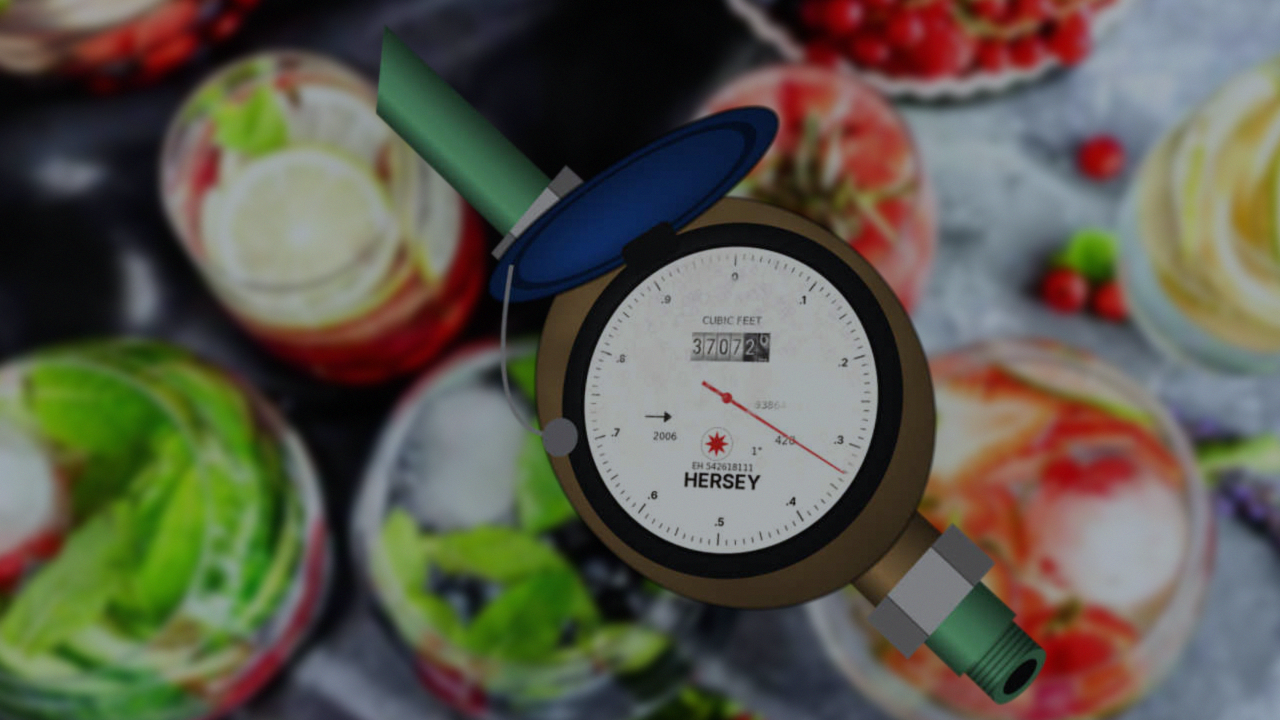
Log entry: 370726.33 ft³
